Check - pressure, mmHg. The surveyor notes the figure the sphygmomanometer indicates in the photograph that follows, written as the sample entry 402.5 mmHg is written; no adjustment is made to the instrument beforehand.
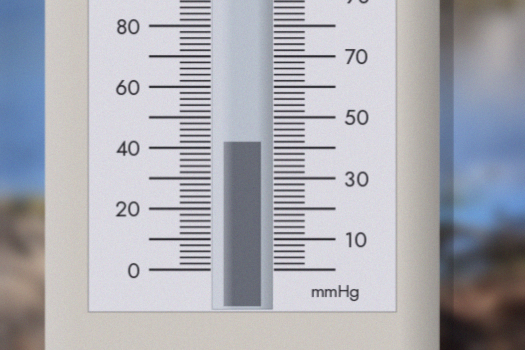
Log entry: 42 mmHg
